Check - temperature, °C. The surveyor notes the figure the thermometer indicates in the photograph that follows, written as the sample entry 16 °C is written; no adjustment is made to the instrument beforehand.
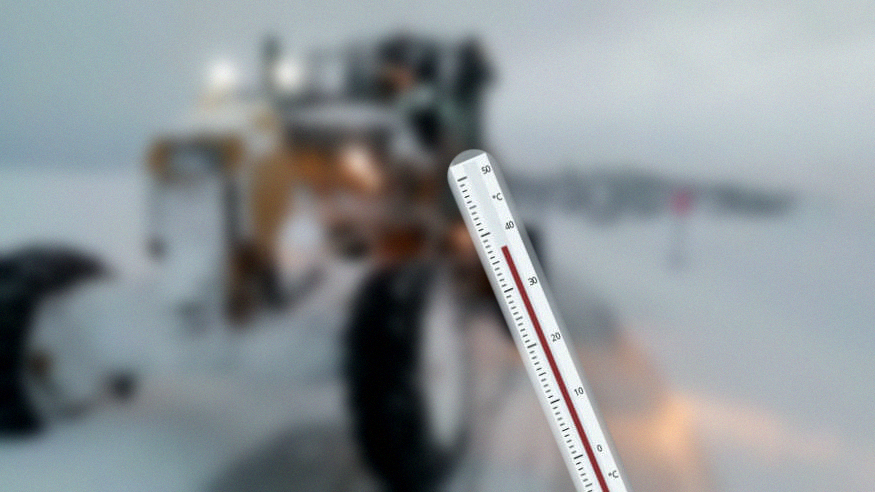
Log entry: 37 °C
